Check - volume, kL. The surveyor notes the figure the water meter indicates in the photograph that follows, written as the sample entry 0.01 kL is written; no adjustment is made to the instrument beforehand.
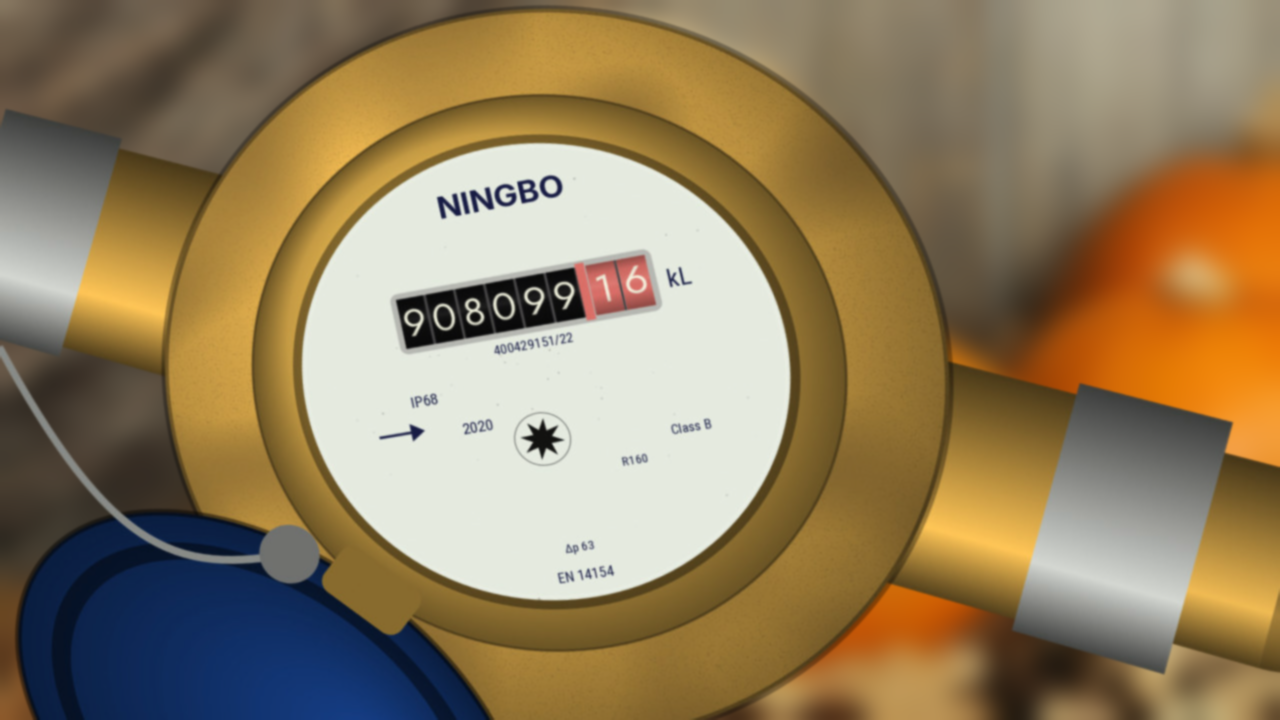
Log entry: 908099.16 kL
